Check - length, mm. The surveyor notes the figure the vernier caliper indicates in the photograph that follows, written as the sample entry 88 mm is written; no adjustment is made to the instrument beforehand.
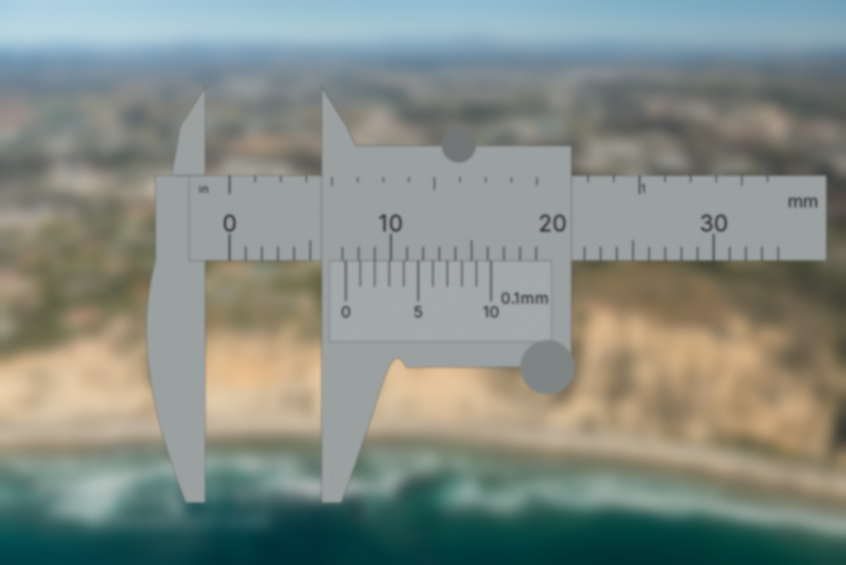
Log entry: 7.2 mm
